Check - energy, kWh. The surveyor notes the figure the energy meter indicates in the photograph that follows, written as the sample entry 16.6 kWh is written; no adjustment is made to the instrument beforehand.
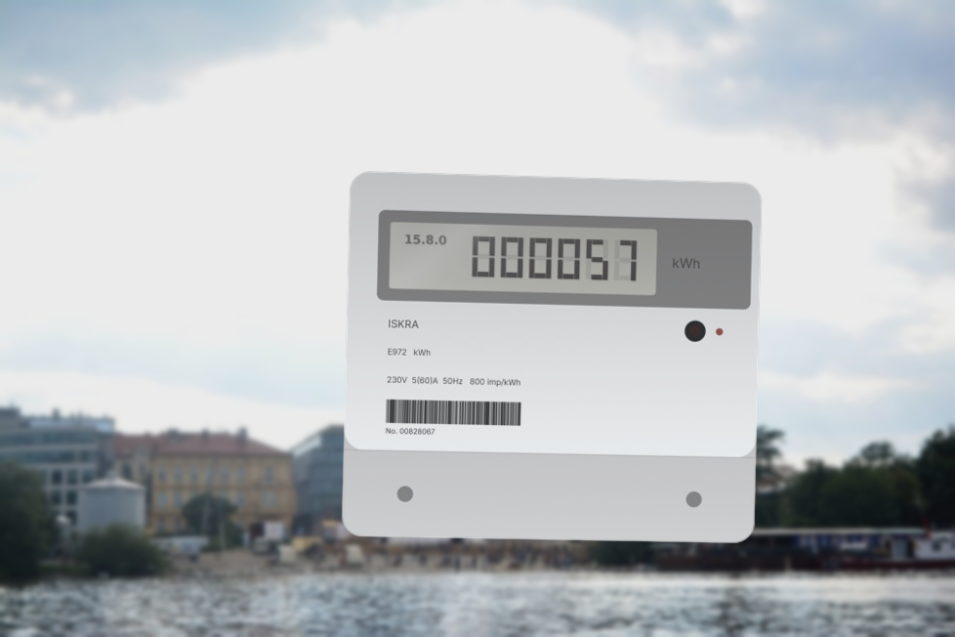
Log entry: 57 kWh
